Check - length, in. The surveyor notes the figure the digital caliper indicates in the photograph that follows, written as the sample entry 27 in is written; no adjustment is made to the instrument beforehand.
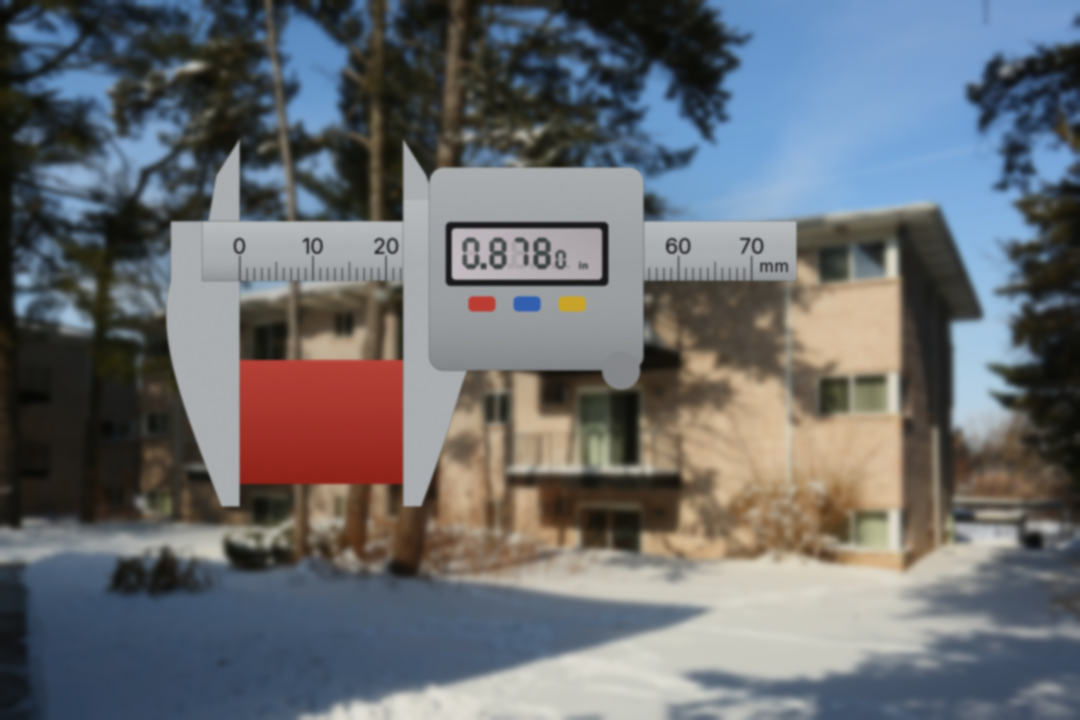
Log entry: 0.8780 in
